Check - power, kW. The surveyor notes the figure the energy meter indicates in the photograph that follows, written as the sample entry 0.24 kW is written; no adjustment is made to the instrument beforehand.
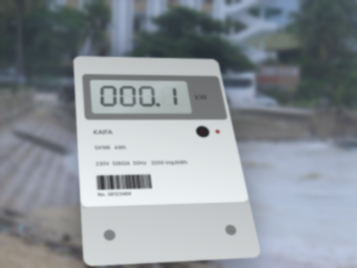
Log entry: 0.1 kW
